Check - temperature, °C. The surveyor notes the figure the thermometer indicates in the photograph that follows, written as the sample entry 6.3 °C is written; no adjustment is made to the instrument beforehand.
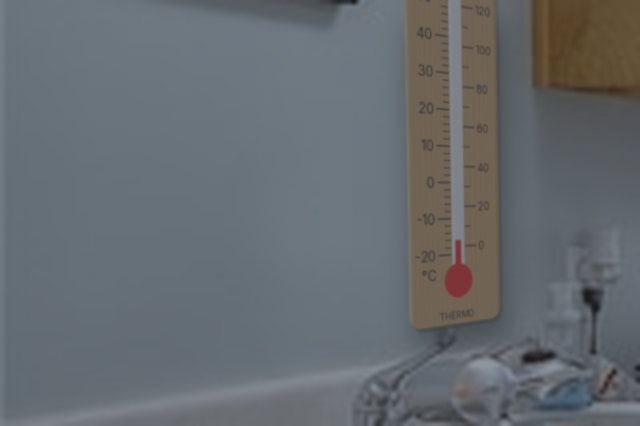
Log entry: -16 °C
